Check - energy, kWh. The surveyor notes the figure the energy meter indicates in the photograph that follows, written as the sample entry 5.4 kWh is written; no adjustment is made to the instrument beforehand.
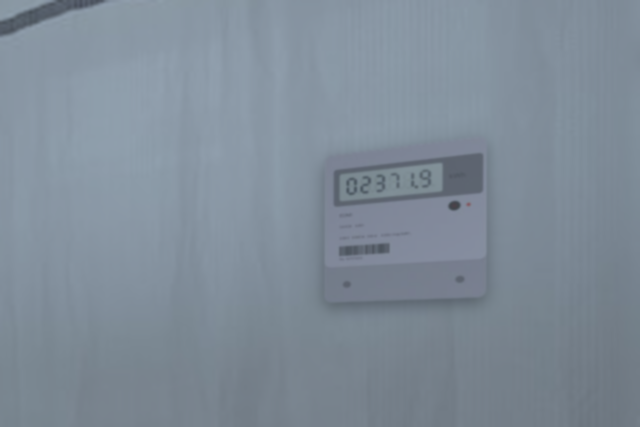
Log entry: 2371.9 kWh
